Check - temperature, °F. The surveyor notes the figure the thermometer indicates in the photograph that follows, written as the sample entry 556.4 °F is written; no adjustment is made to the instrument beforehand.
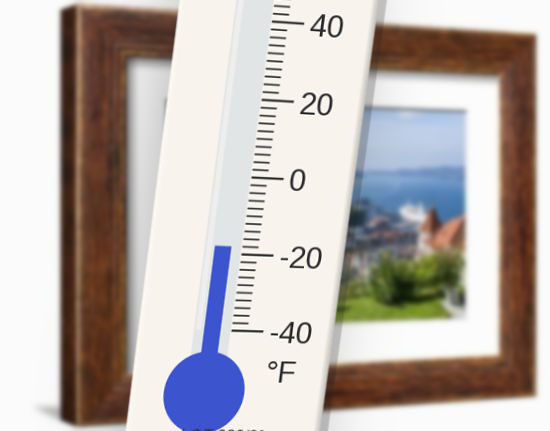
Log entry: -18 °F
